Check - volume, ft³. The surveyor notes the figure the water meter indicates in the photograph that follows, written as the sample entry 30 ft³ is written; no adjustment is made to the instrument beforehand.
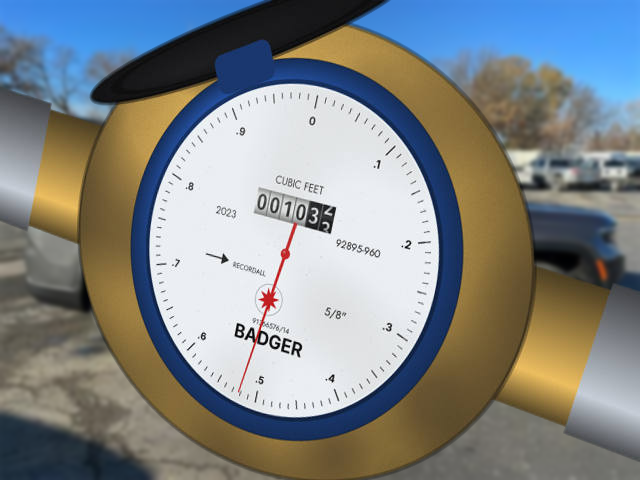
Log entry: 1032.52 ft³
